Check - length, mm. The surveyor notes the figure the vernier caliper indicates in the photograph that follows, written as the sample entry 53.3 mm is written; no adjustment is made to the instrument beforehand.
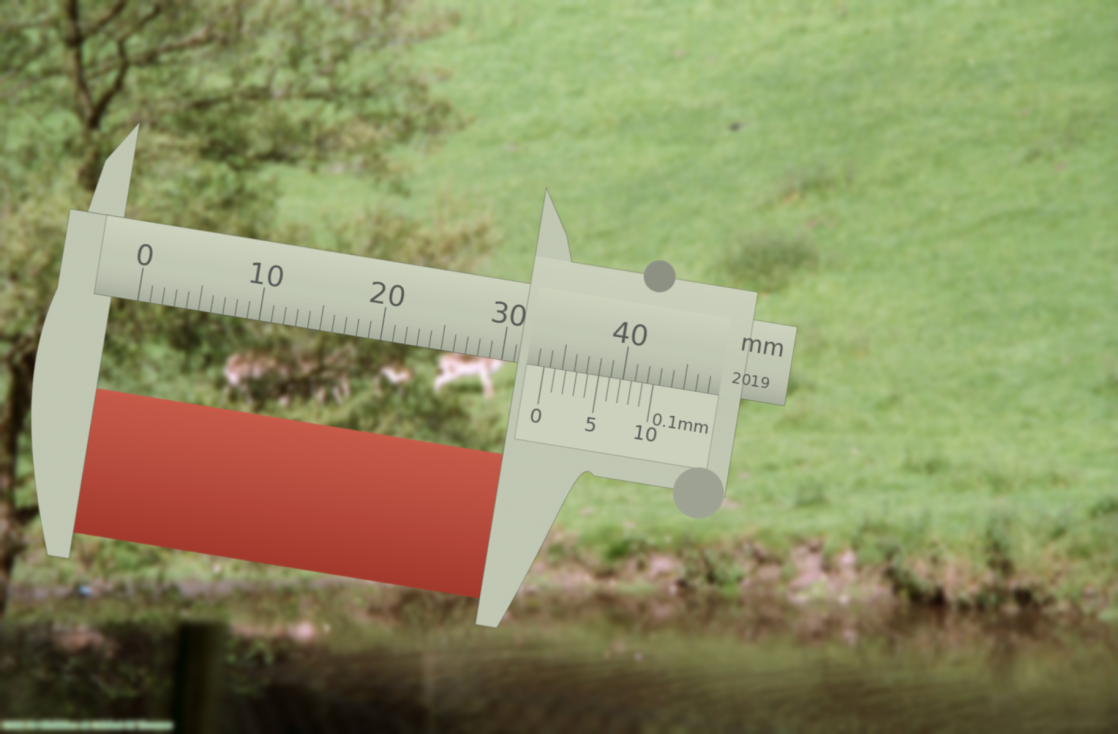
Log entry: 33.5 mm
